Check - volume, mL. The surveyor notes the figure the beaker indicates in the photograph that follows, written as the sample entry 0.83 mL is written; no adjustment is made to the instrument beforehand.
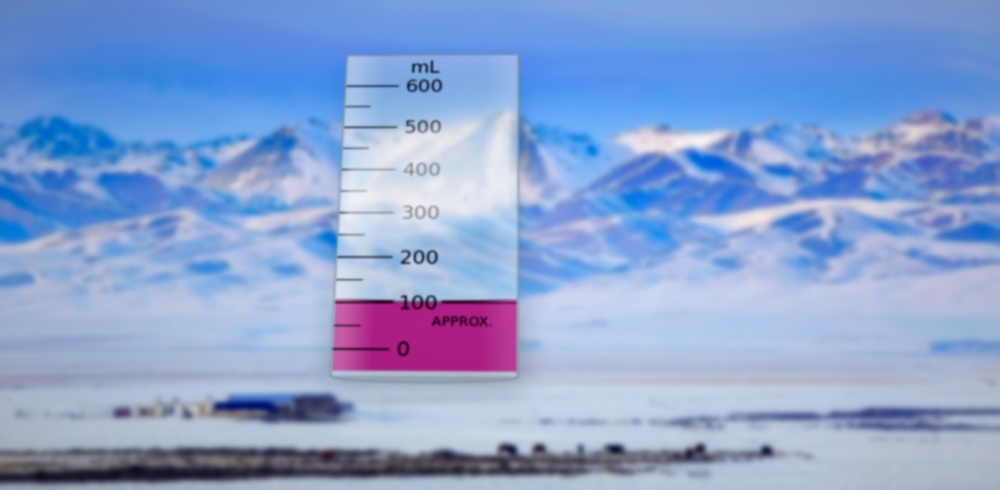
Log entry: 100 mL
